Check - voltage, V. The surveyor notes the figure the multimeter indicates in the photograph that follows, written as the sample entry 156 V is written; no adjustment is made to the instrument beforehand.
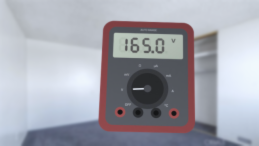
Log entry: 165.0 V
